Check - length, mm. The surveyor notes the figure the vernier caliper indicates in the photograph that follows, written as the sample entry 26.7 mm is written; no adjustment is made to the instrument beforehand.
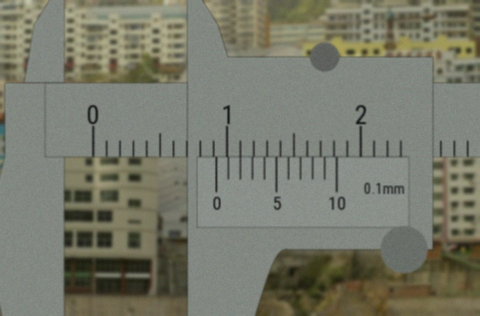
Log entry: 9.2 mm
